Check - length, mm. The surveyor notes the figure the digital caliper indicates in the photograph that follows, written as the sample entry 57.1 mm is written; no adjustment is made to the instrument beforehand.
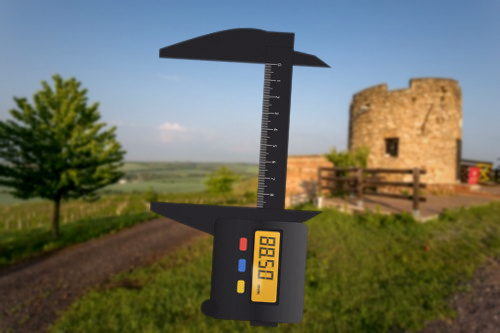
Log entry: 88.50 mm
